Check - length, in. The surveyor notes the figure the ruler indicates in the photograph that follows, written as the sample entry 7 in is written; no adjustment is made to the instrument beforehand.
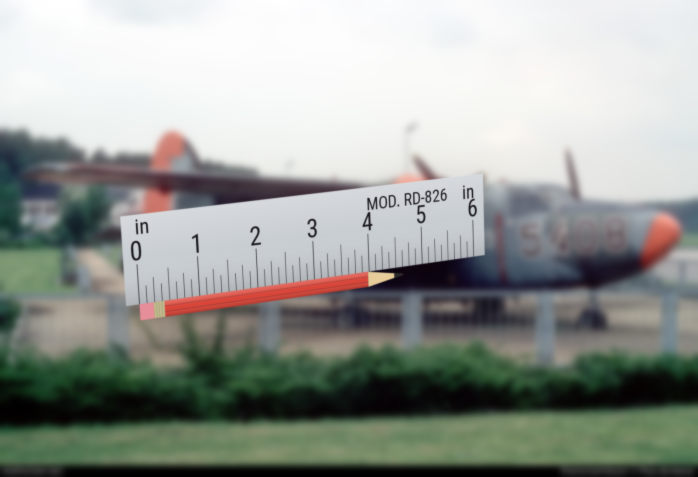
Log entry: 4.625 in
